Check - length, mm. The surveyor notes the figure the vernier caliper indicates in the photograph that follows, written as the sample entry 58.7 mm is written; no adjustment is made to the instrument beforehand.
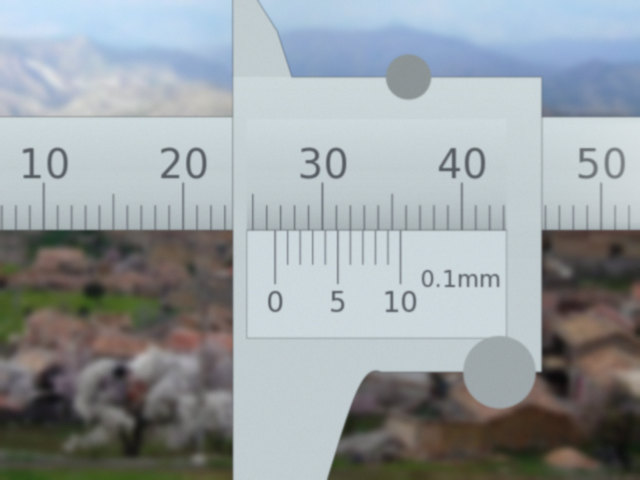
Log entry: 26.6 mm
